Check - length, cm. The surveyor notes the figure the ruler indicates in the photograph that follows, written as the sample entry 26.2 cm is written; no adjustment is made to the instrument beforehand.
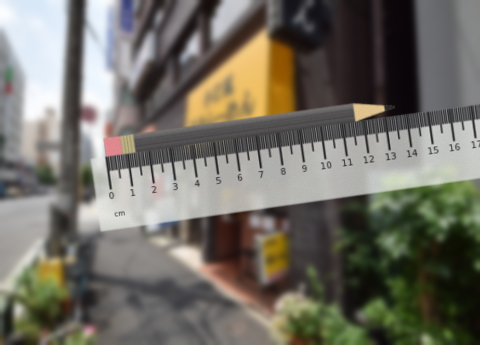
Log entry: 13.5 cm
